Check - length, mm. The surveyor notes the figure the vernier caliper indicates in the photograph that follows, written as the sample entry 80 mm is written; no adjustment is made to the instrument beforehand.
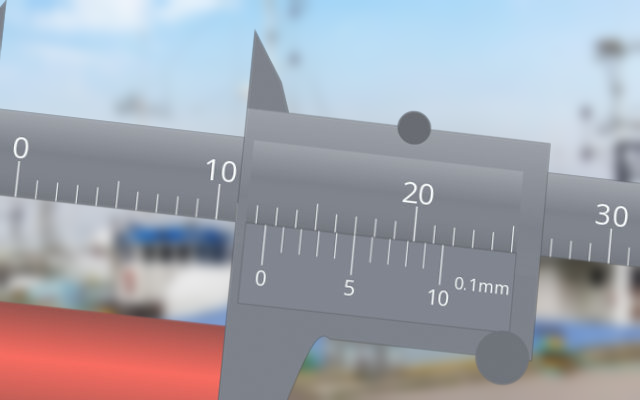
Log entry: 12.5 mm
